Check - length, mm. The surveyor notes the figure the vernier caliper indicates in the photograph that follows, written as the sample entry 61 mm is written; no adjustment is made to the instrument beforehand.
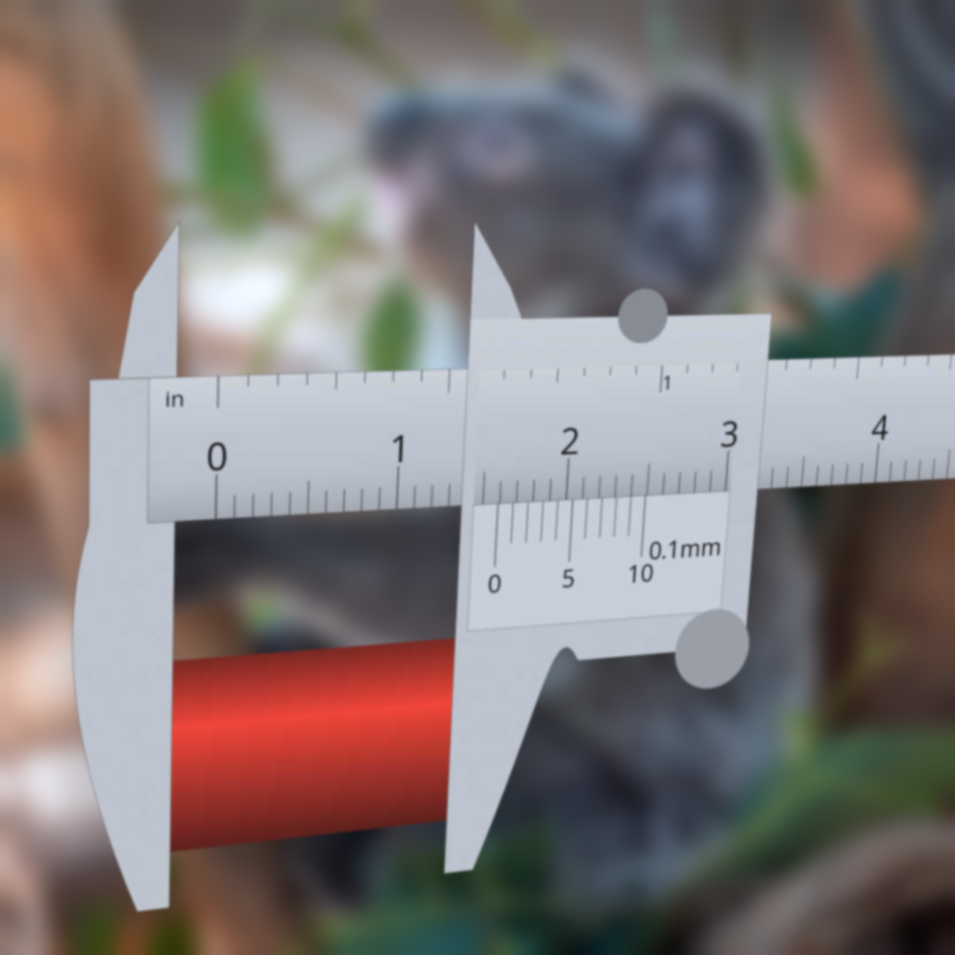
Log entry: 15.9 mm
